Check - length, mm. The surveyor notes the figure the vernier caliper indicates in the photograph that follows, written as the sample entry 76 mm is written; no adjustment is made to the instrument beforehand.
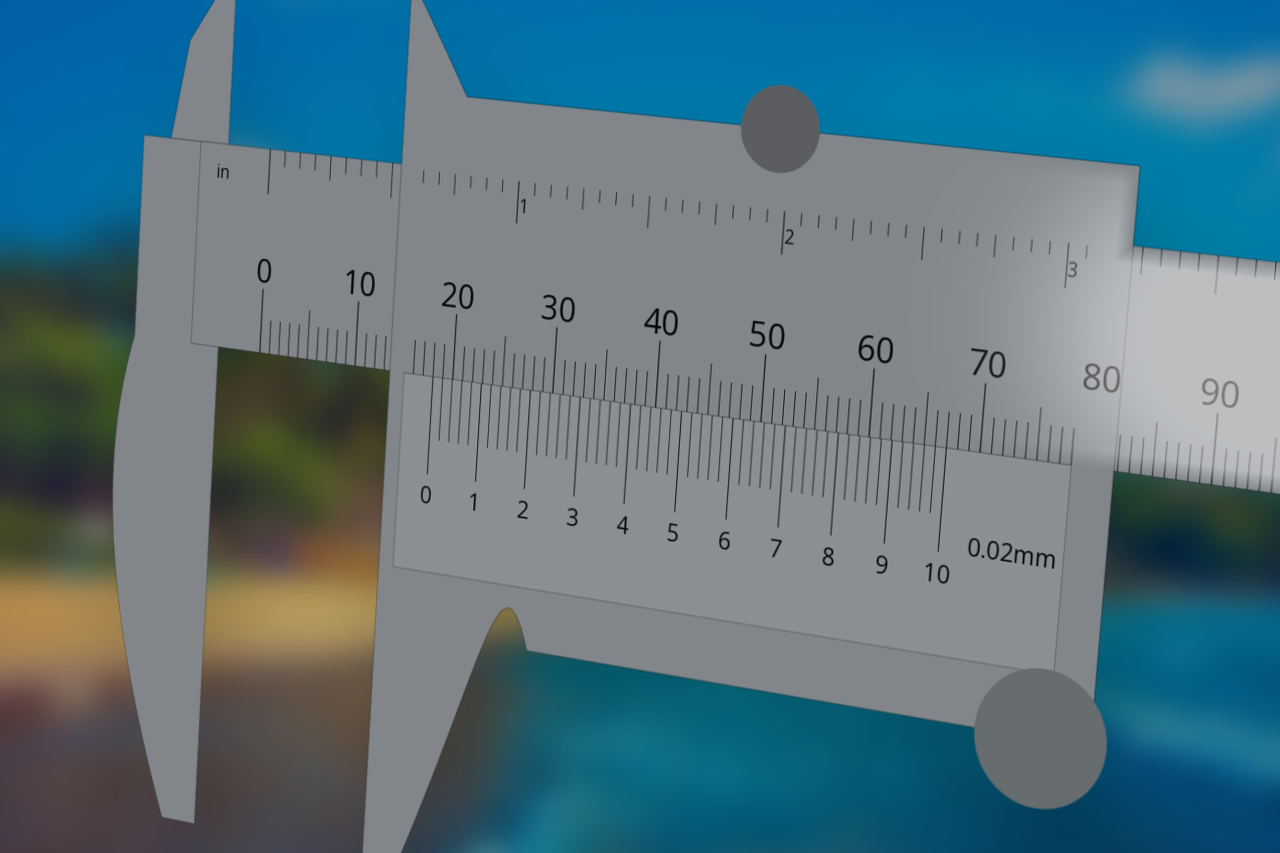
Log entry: 18.0 mm
